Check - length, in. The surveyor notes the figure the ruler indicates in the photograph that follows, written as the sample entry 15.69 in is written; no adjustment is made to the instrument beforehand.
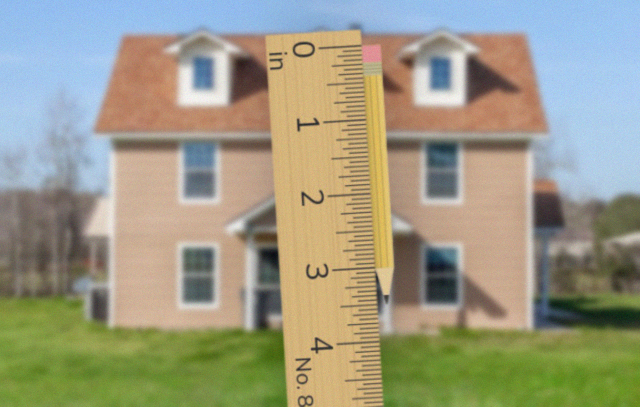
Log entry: 3.5 in
